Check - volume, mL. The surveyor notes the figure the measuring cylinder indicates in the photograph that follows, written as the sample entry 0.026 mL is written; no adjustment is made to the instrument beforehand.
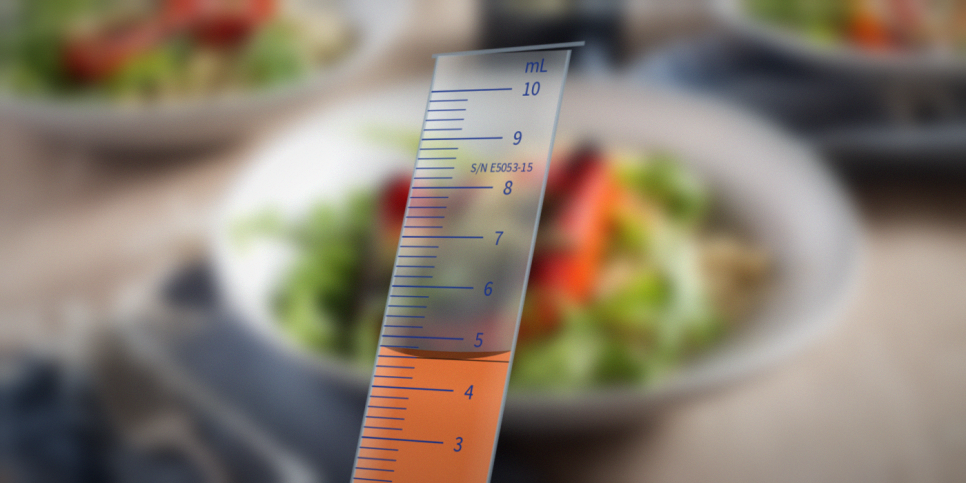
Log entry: 4.6 mL
